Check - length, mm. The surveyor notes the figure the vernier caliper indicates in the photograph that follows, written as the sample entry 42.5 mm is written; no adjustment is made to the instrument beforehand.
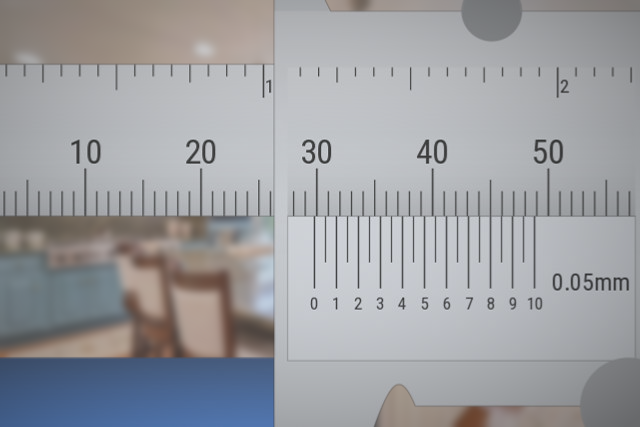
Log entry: 29.8 mm
